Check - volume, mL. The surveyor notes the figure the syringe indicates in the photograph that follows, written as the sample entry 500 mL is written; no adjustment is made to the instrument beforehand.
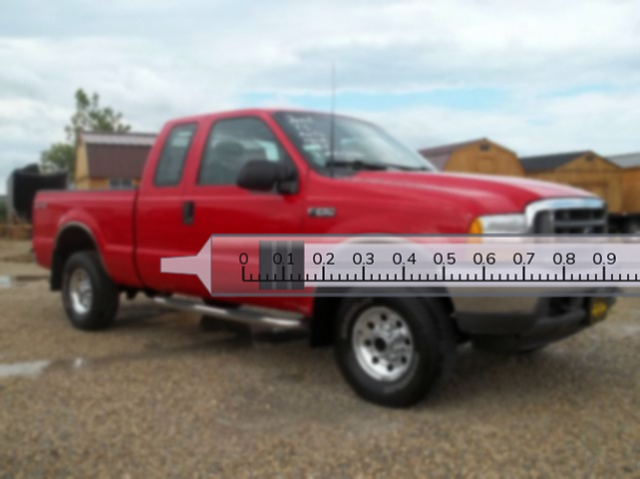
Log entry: 0.04 mL
